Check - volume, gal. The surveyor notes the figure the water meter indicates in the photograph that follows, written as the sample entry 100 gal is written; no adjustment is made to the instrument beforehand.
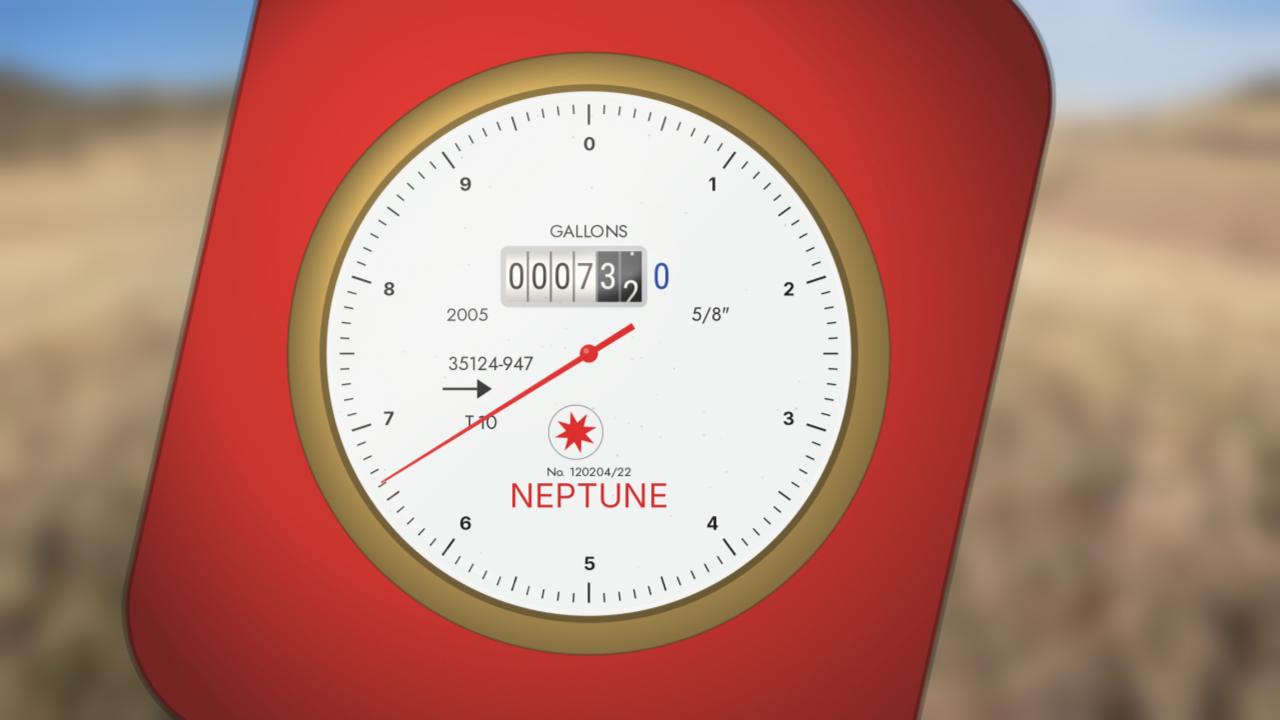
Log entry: 7316.6 gal
